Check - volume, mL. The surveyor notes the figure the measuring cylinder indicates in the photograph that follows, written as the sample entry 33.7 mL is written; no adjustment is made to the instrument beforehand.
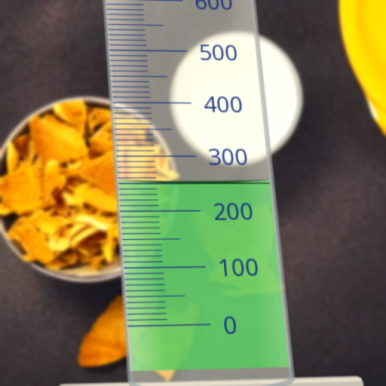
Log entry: 250 mL
